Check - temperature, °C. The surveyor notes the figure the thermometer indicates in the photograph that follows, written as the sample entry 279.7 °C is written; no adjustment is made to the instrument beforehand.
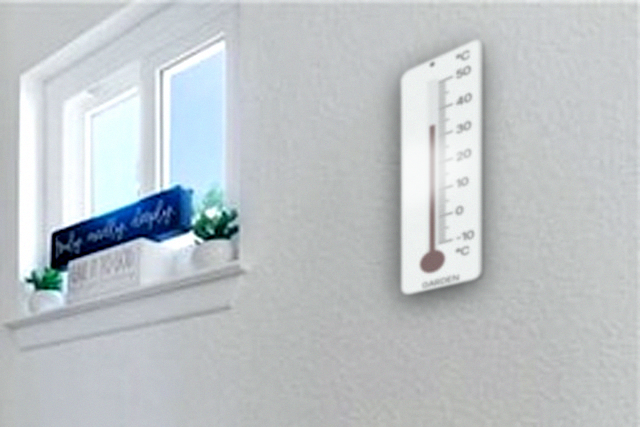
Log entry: 35 °C
